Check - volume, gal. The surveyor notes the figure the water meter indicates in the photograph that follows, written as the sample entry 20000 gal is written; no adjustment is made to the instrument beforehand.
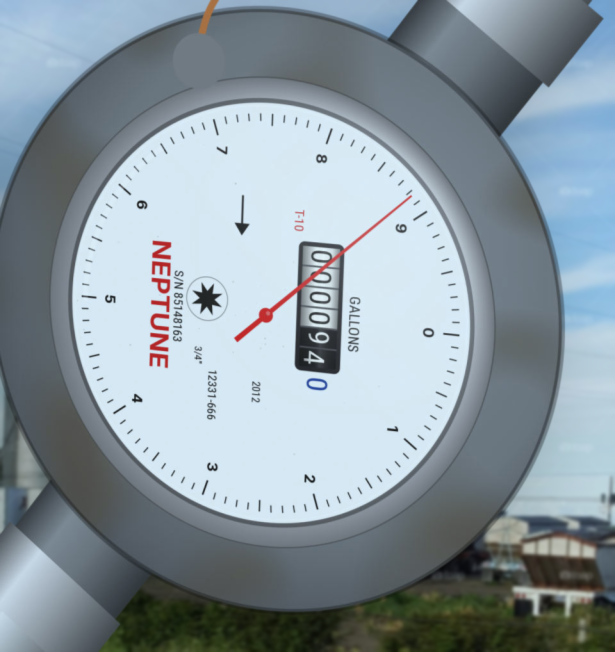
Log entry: 938.8 gal
